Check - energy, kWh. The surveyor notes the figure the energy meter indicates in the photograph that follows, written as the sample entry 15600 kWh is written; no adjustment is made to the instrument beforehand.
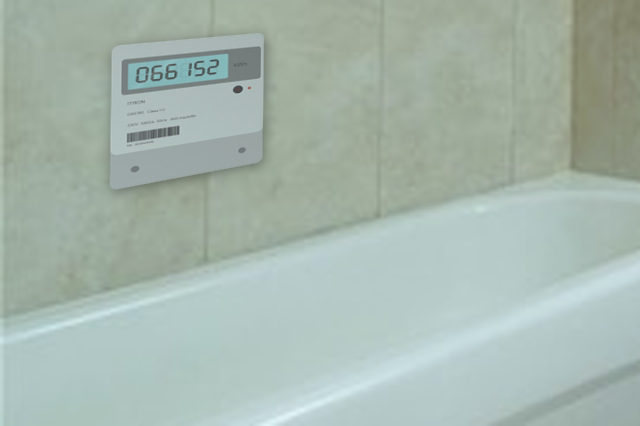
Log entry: 66152 kWh
